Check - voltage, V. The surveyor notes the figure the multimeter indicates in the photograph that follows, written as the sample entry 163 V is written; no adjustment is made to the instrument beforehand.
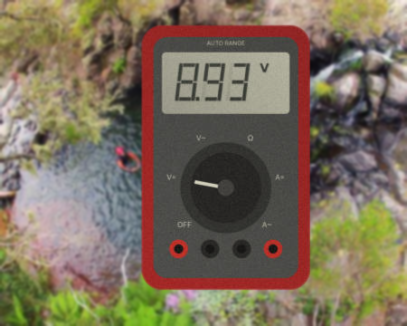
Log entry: 8.93 V
